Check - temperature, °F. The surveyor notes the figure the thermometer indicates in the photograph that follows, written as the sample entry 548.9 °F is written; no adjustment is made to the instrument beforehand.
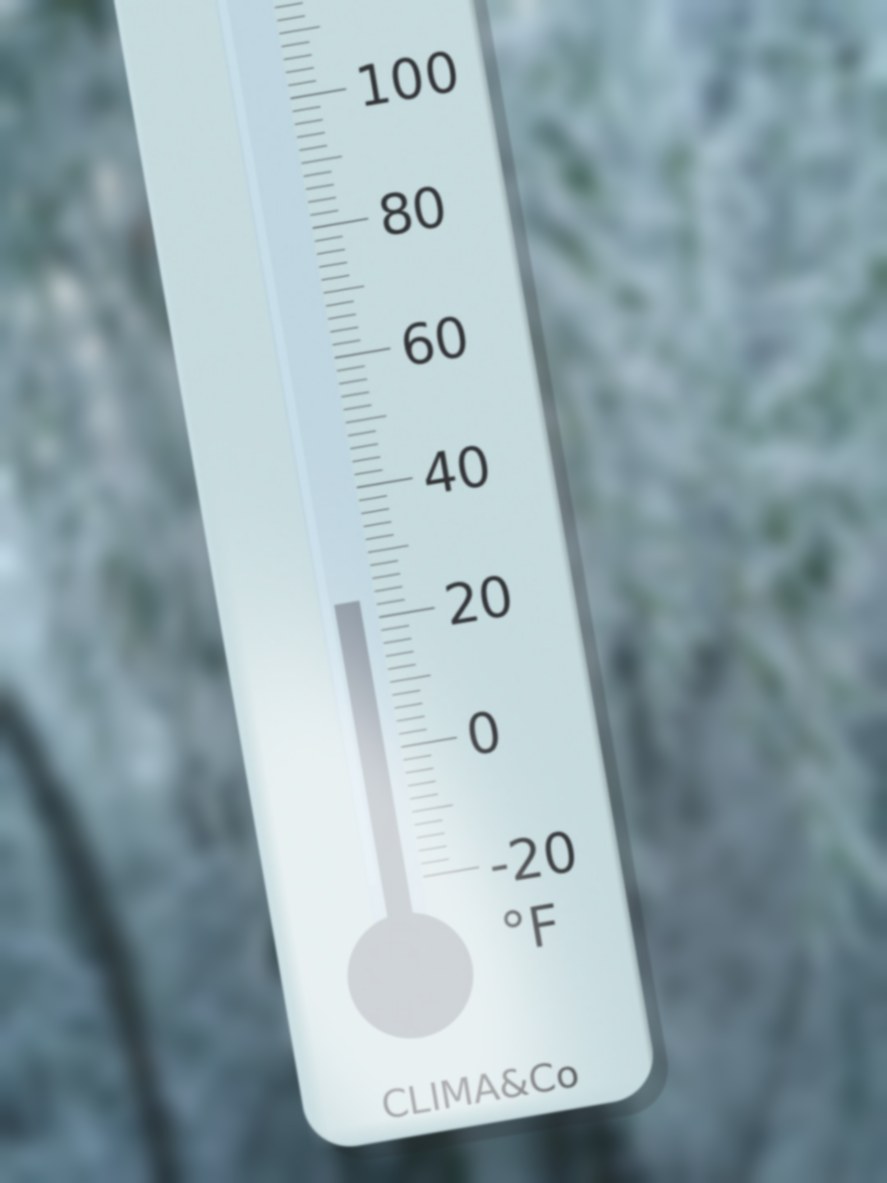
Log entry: 23 °F
